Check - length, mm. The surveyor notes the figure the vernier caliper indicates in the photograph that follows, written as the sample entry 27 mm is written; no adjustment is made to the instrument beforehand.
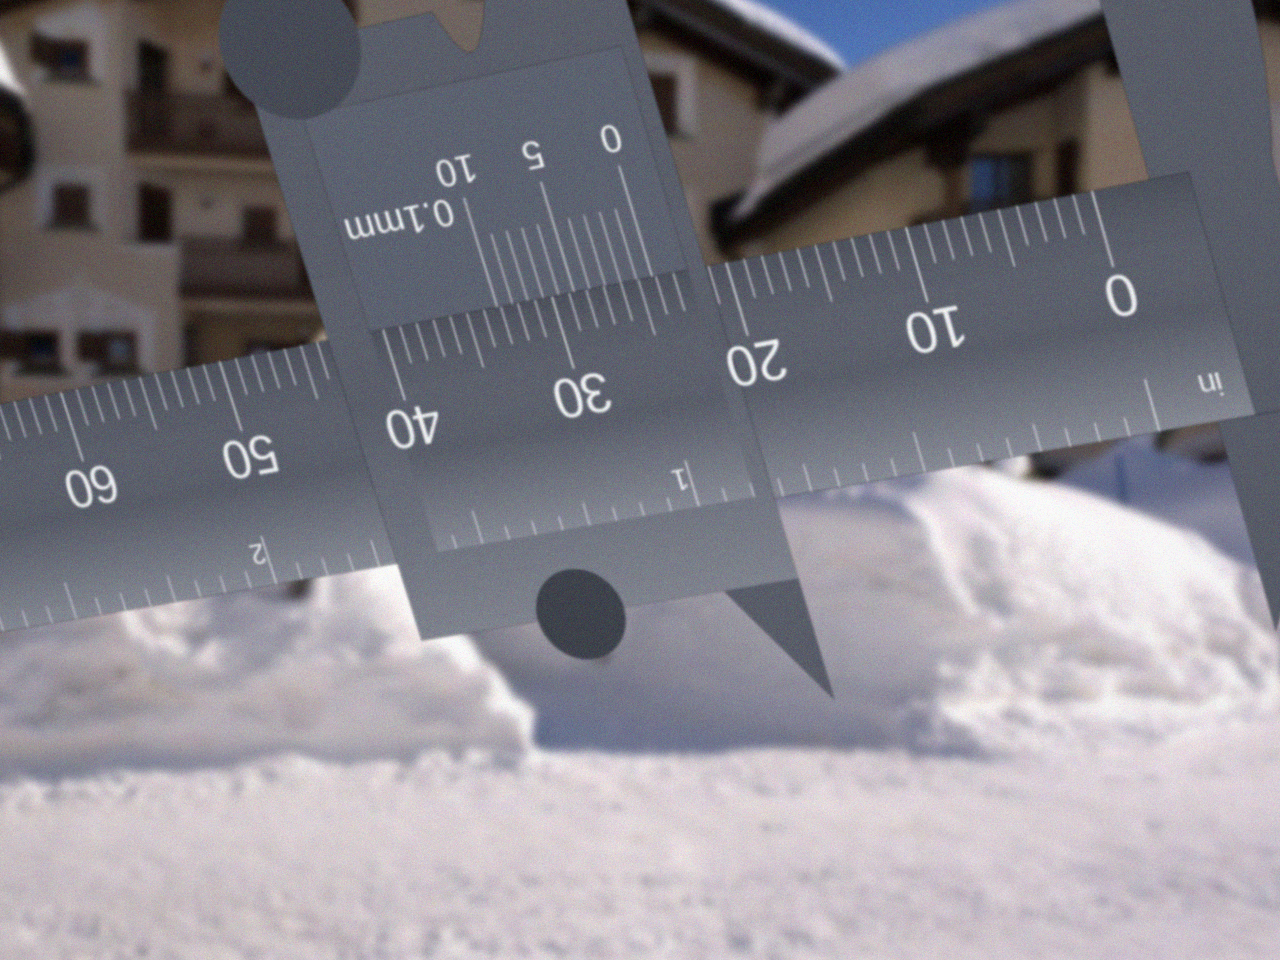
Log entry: 24.2 mm
